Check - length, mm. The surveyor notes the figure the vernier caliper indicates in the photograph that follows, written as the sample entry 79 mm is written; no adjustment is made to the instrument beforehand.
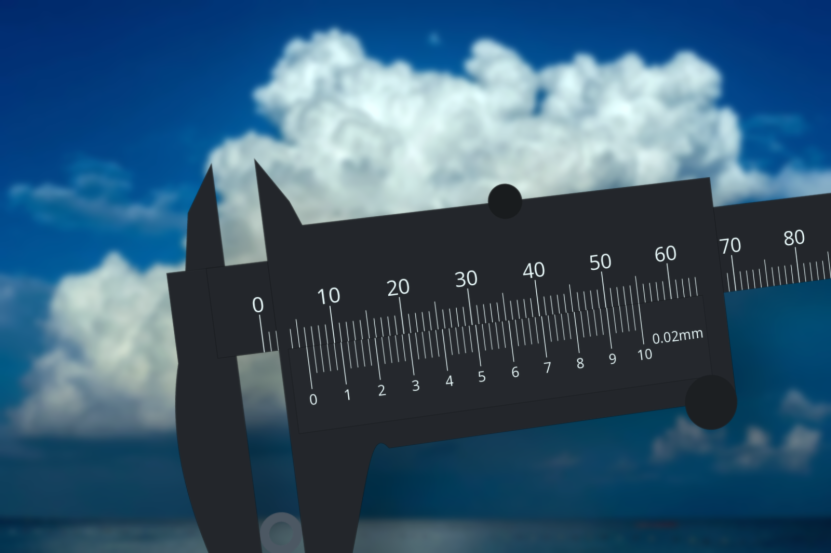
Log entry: 6.0 mm
